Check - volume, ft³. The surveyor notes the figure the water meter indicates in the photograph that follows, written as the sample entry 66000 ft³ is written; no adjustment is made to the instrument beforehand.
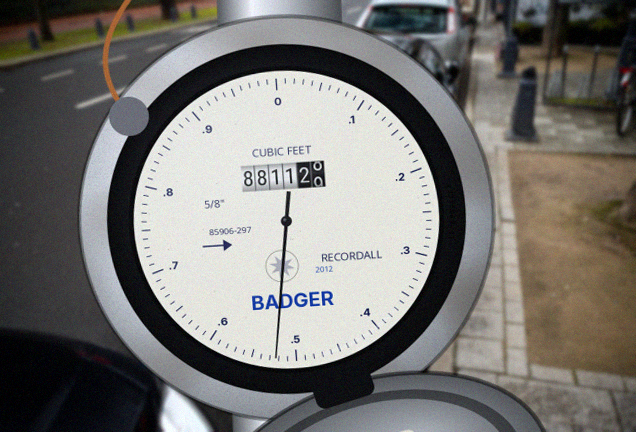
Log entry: 881128.52 ft³
